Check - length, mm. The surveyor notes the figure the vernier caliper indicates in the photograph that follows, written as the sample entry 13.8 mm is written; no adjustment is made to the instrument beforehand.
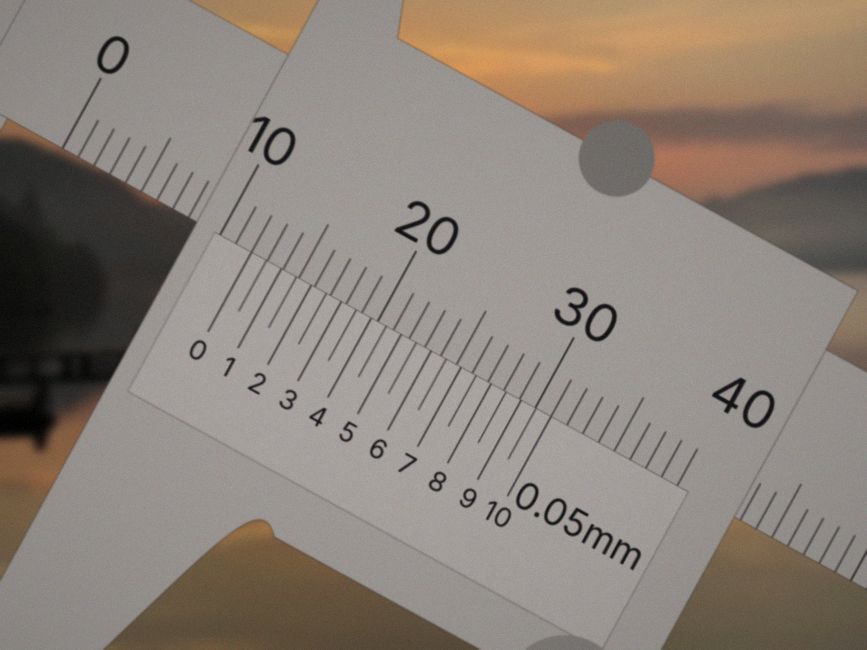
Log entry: 12.0 mm
